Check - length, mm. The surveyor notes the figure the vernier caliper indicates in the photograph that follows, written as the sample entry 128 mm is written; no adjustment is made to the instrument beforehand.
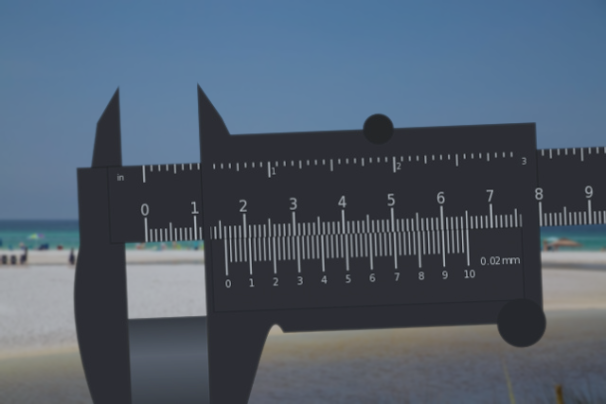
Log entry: 16.0 mm
